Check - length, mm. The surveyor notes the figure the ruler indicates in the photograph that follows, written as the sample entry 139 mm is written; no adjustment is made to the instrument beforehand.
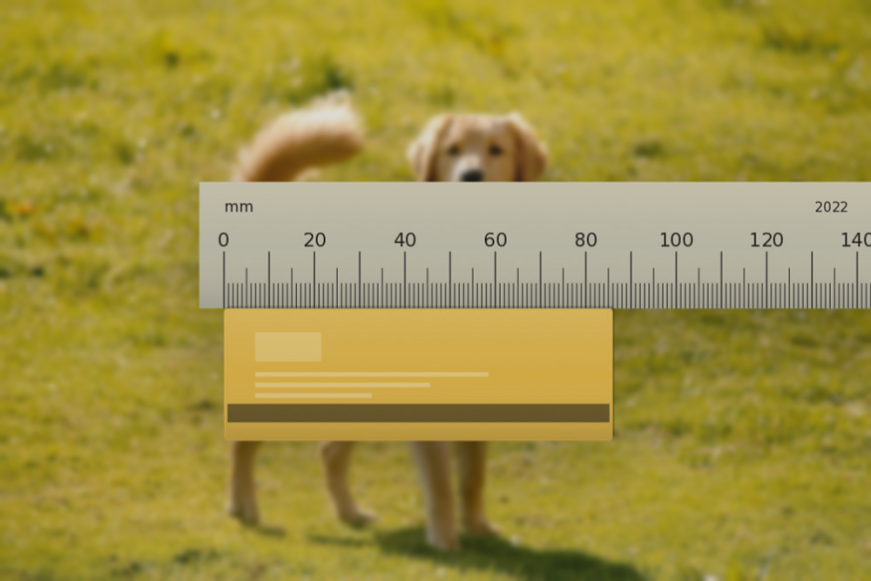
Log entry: 86 mm
